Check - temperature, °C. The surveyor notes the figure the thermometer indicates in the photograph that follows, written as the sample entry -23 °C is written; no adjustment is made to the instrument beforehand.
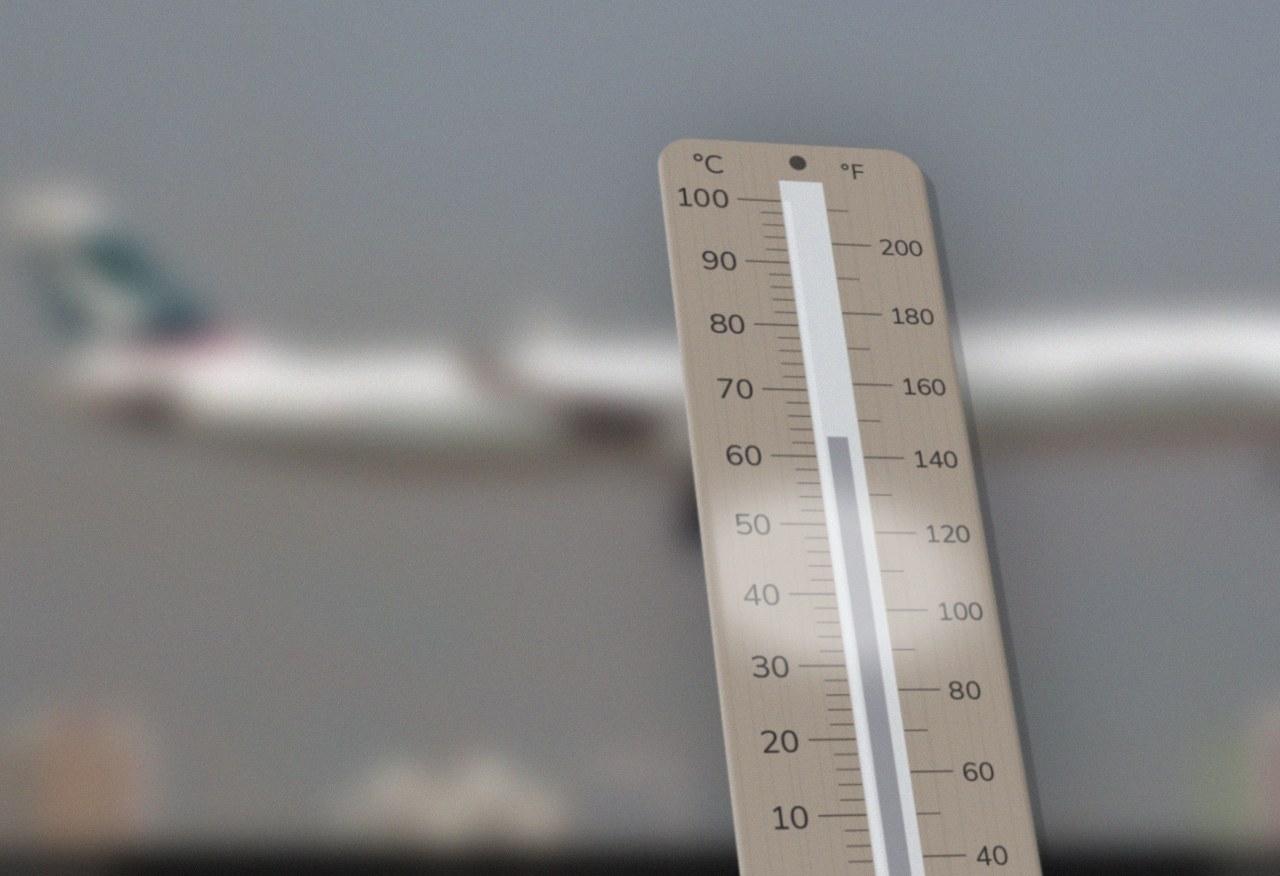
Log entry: 63 °C
